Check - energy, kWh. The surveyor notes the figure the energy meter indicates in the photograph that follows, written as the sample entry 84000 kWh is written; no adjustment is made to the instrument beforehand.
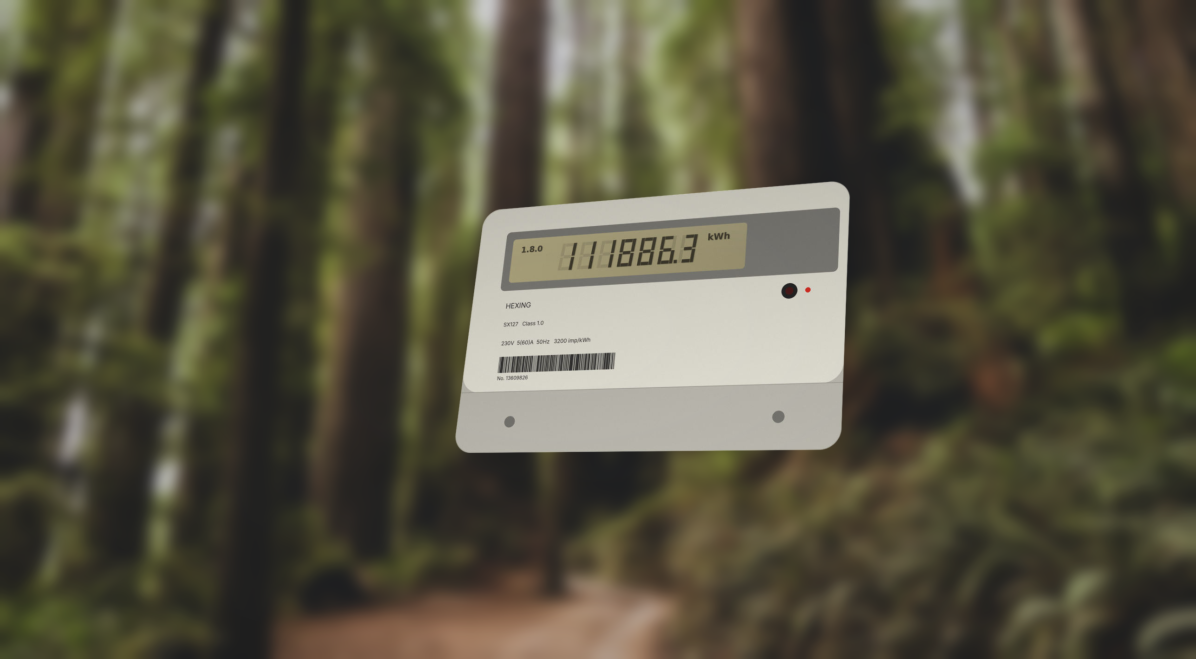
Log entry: 111886.3 kWh
